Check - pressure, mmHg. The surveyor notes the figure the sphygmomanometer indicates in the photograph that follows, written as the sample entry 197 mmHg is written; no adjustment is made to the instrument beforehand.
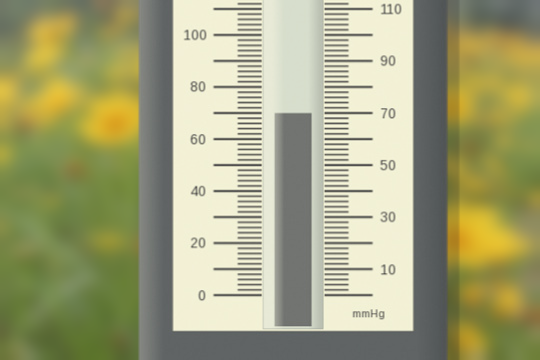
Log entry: 70 mmHg
